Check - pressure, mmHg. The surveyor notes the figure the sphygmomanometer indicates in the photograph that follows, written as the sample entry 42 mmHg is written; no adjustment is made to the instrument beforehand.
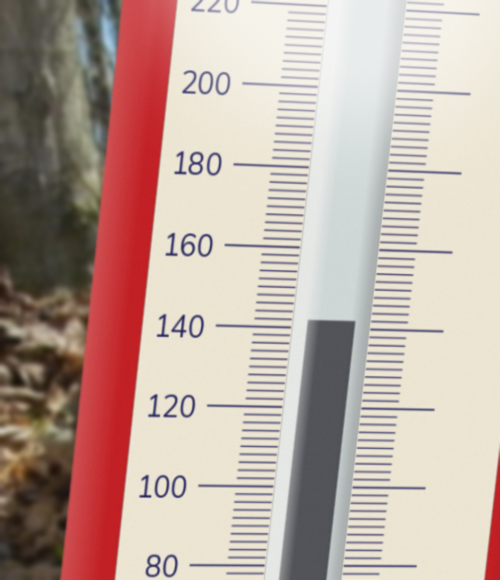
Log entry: 142 mmHg
